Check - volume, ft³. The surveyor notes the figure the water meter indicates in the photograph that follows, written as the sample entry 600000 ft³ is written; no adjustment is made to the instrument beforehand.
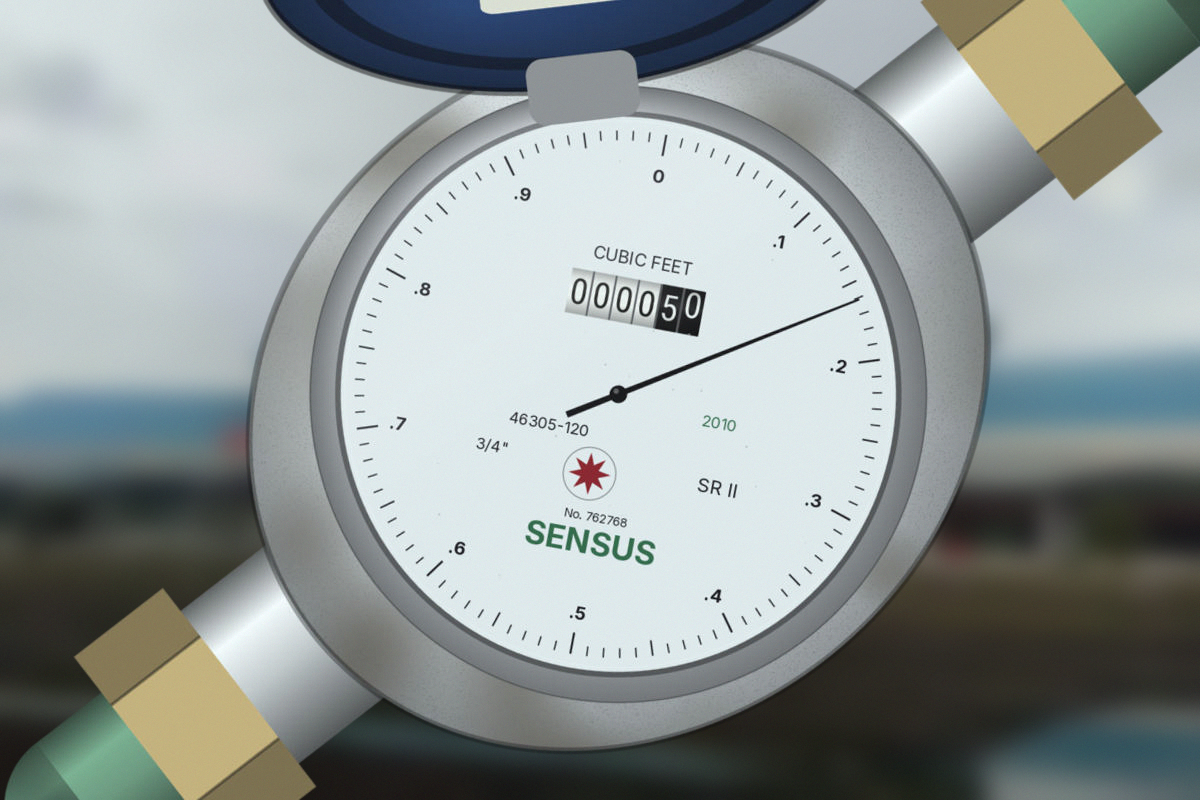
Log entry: 50.16 ft³
